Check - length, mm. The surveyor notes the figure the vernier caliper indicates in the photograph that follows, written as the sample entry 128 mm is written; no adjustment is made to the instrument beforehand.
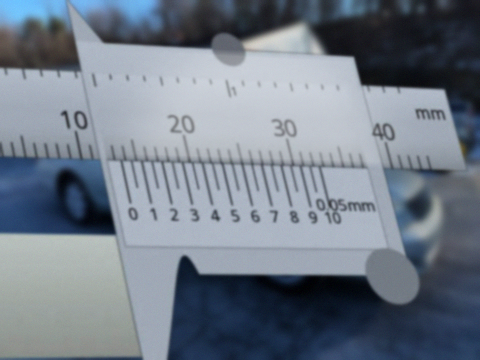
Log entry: 13.6 mm
